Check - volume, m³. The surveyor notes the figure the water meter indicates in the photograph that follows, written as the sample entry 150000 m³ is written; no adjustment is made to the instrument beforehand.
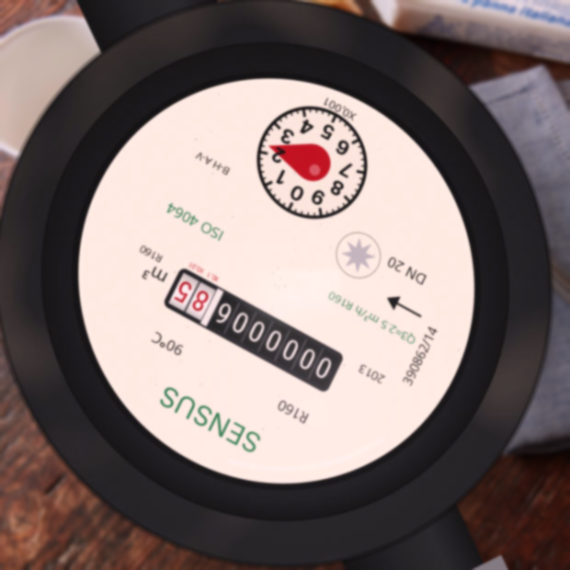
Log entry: 6.852 m³
